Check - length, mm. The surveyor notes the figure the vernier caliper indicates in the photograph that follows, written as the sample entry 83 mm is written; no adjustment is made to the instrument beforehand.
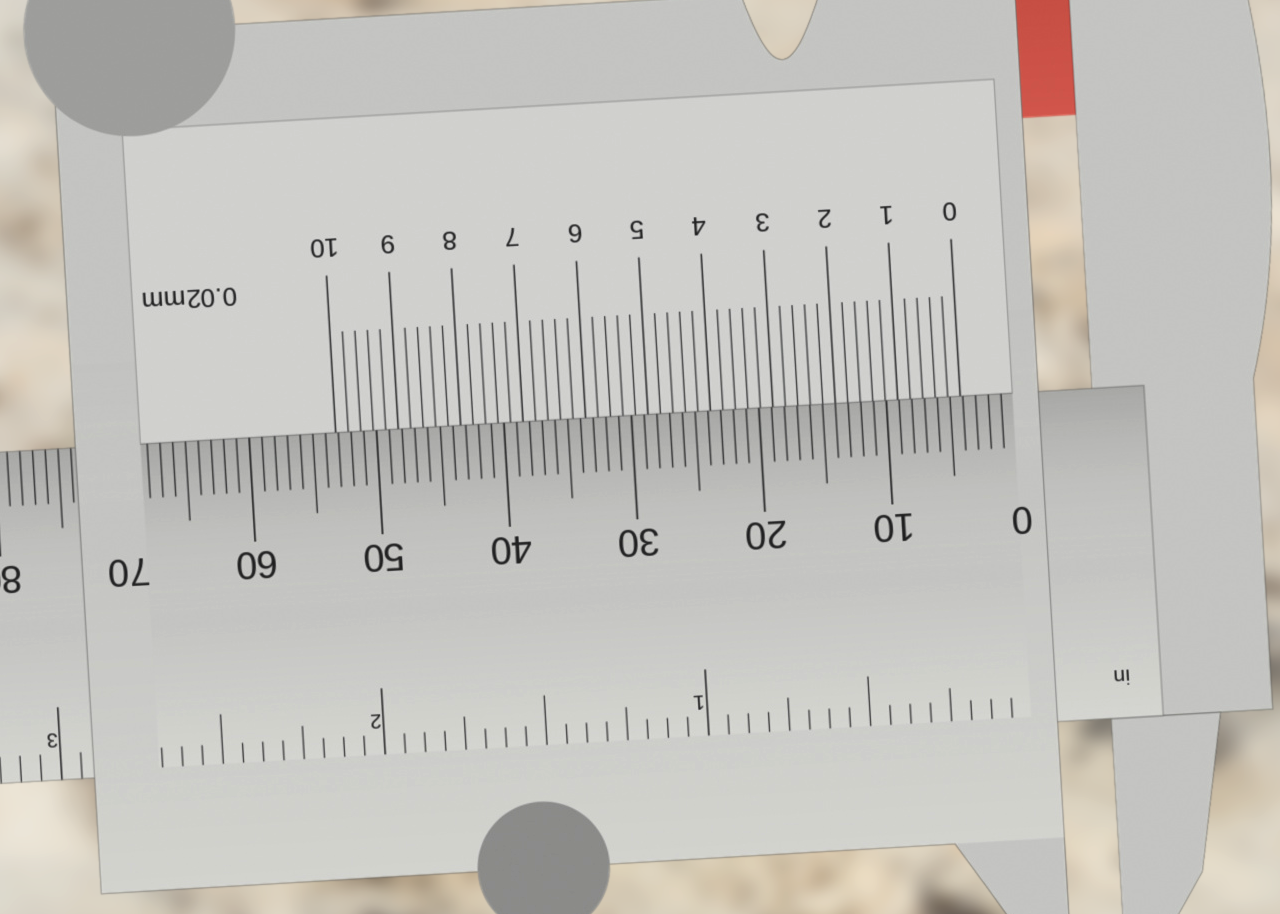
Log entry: 4.2 mm
